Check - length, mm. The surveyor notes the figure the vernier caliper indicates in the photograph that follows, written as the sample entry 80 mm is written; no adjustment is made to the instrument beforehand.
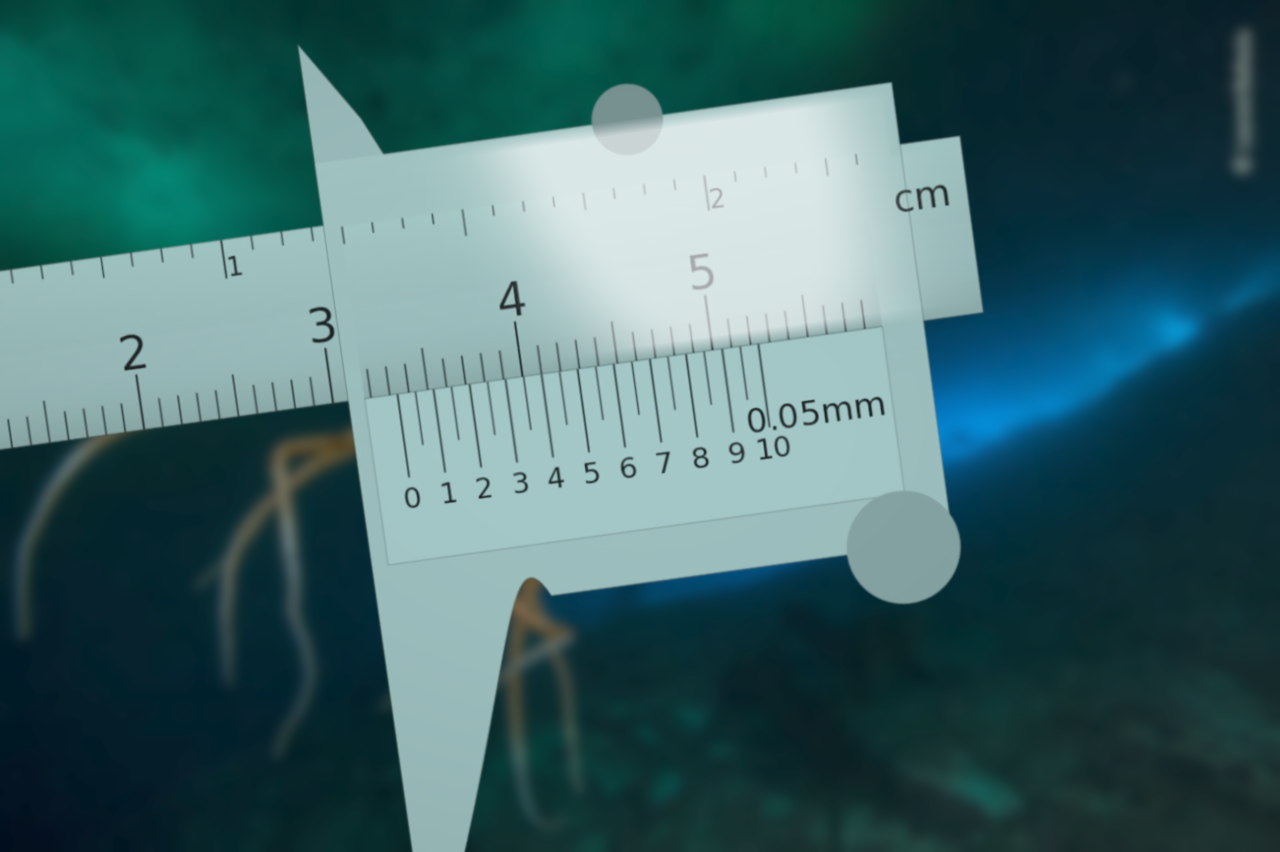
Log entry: 33.4 mm
